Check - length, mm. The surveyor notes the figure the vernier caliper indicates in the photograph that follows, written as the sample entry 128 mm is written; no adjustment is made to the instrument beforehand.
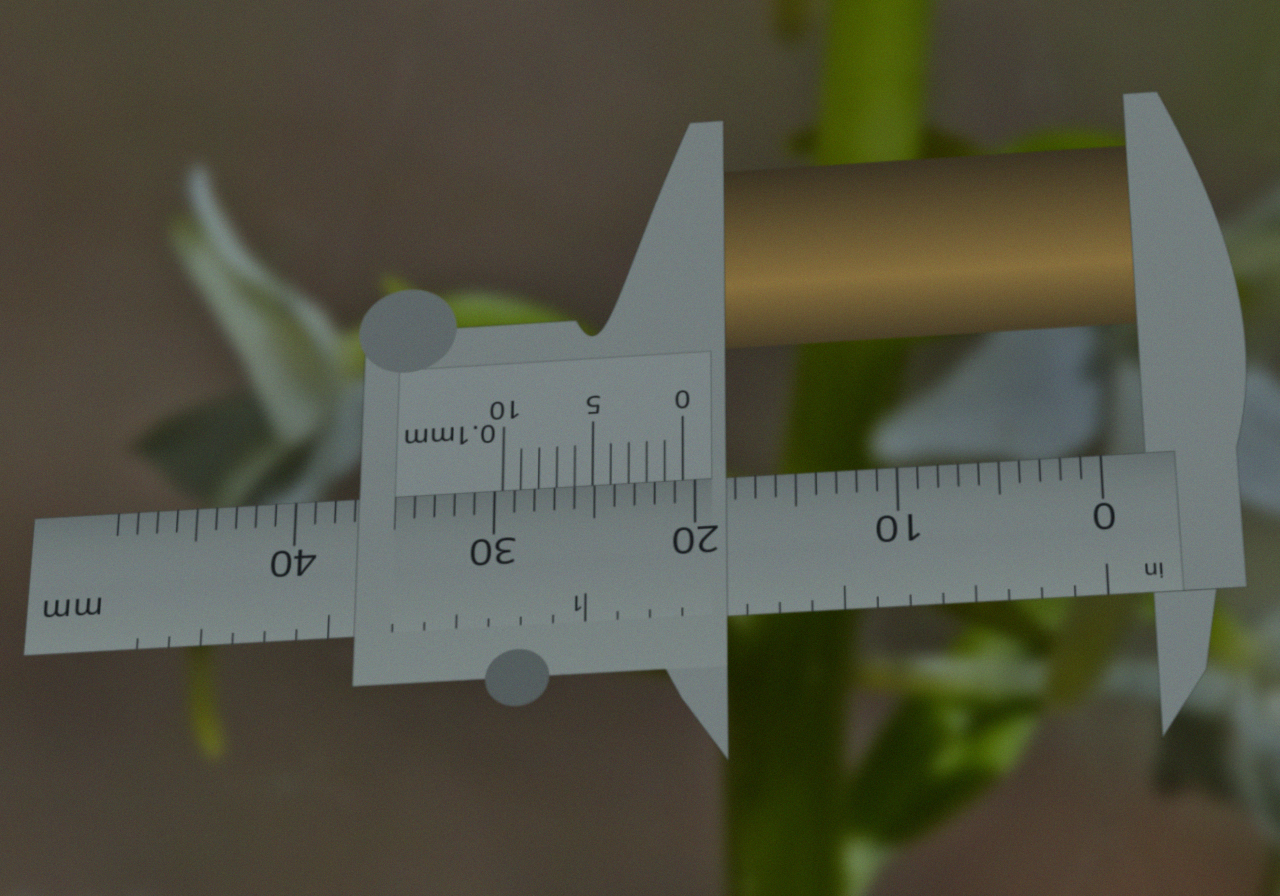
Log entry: 20.6 mm
